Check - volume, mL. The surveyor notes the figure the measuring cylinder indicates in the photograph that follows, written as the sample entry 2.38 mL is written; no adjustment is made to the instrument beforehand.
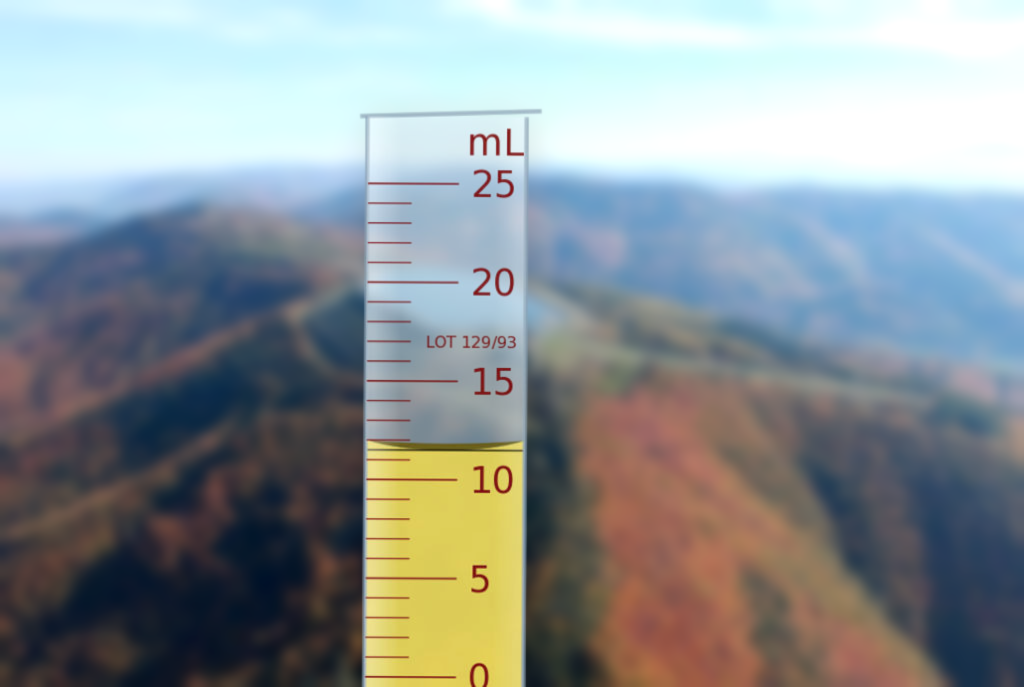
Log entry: 11.5 mL
